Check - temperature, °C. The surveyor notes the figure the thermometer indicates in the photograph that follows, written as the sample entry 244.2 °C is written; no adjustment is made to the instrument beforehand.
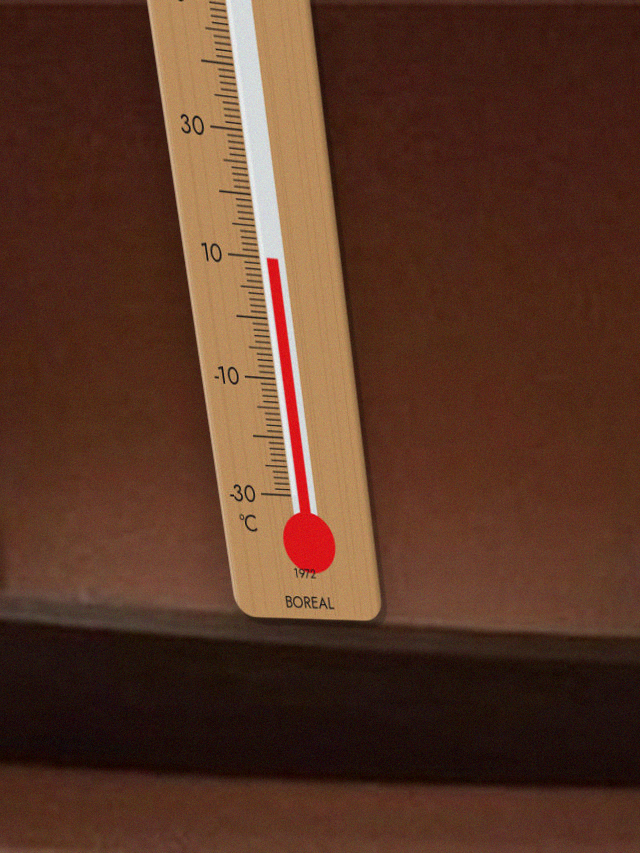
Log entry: 10 °C
